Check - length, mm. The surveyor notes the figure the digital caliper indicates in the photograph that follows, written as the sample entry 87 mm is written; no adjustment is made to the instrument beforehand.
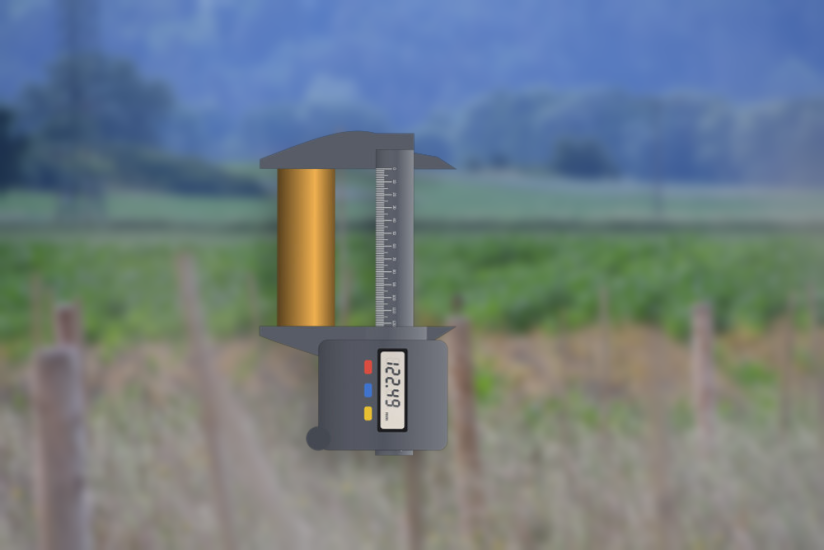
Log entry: 122.49 mm
